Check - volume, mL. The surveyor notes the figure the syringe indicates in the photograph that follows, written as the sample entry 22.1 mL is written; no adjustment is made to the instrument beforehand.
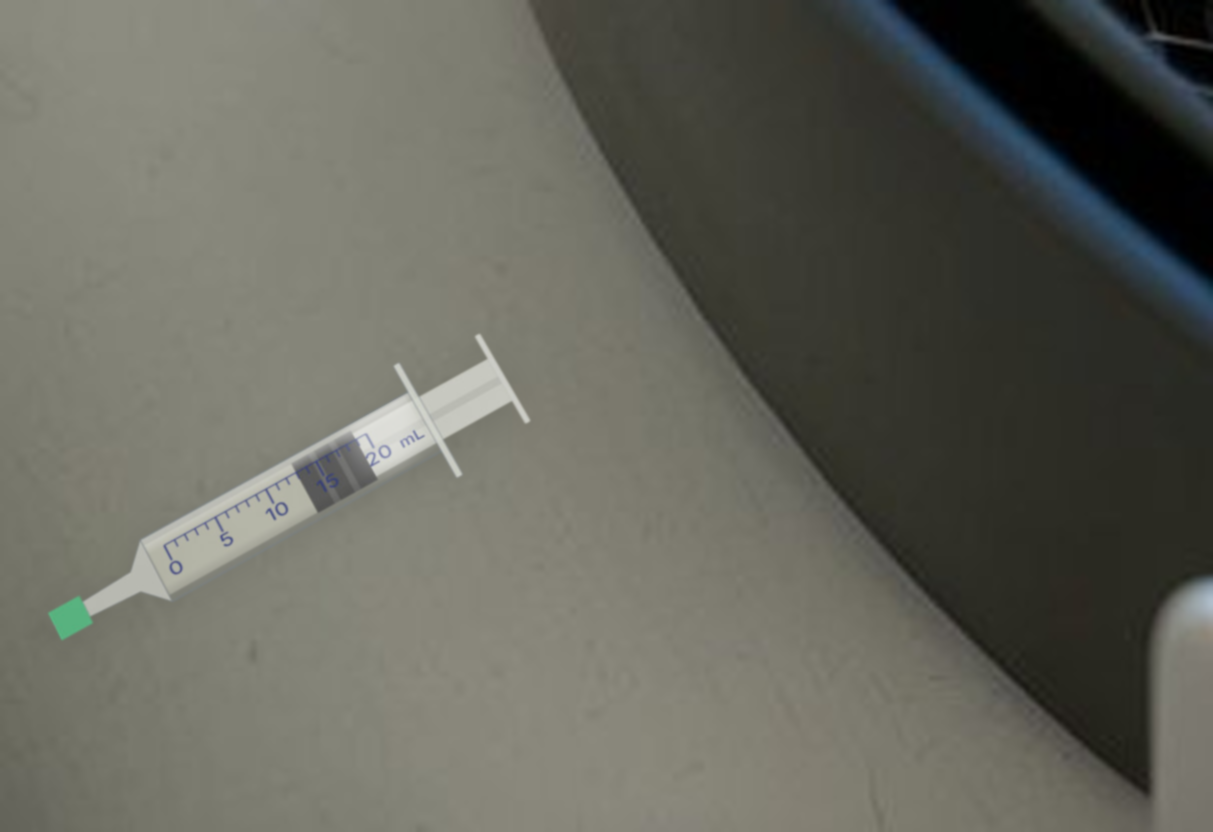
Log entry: 13 mL
